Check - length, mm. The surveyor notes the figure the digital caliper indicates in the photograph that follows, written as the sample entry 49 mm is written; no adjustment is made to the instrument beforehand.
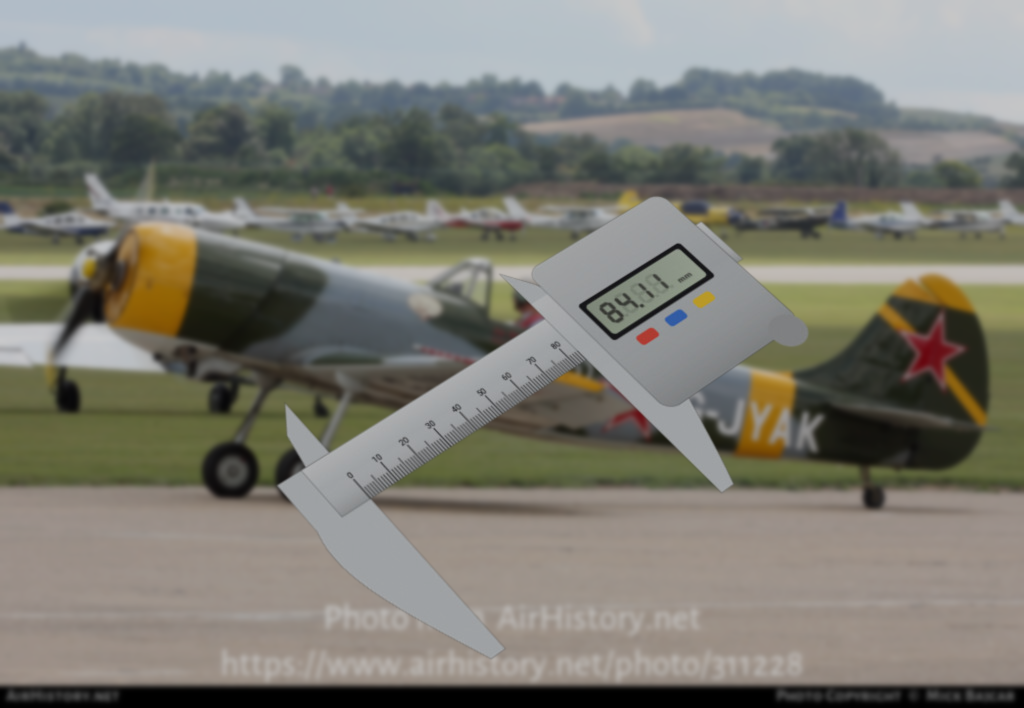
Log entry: 84.11 mm
